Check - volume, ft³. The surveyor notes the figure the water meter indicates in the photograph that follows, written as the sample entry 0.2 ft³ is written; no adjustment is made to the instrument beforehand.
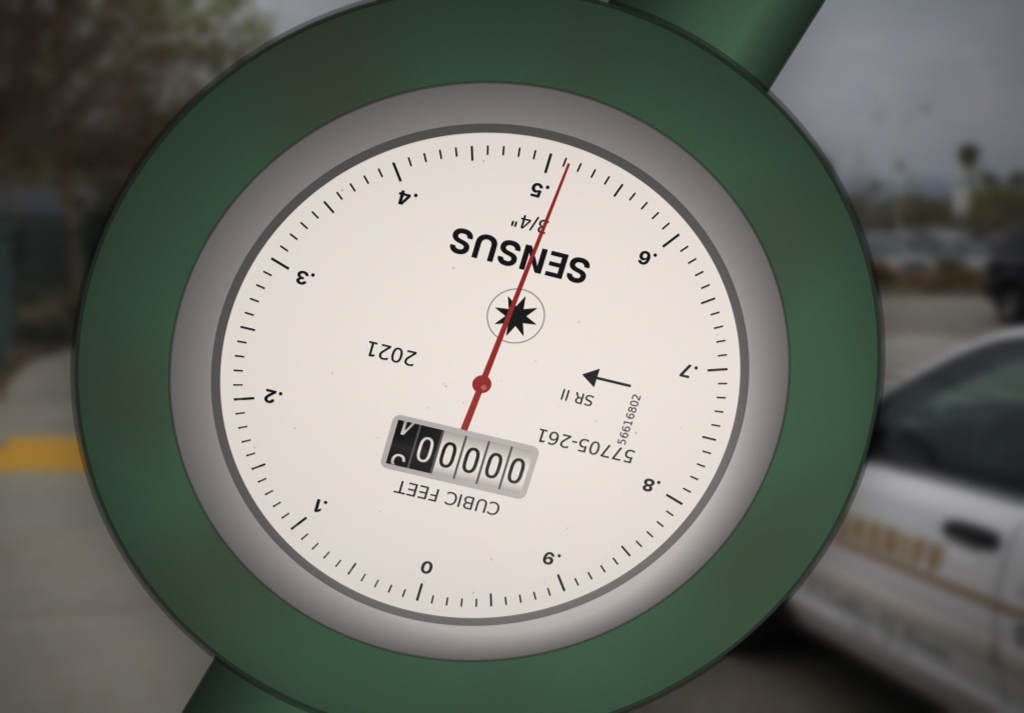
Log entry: 3.51 ft³
